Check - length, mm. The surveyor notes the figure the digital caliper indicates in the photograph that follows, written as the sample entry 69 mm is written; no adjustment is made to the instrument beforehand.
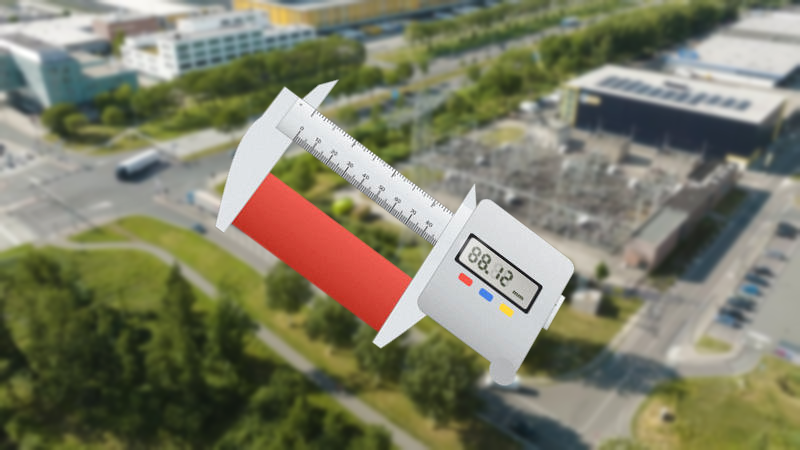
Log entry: 88.12 mm
